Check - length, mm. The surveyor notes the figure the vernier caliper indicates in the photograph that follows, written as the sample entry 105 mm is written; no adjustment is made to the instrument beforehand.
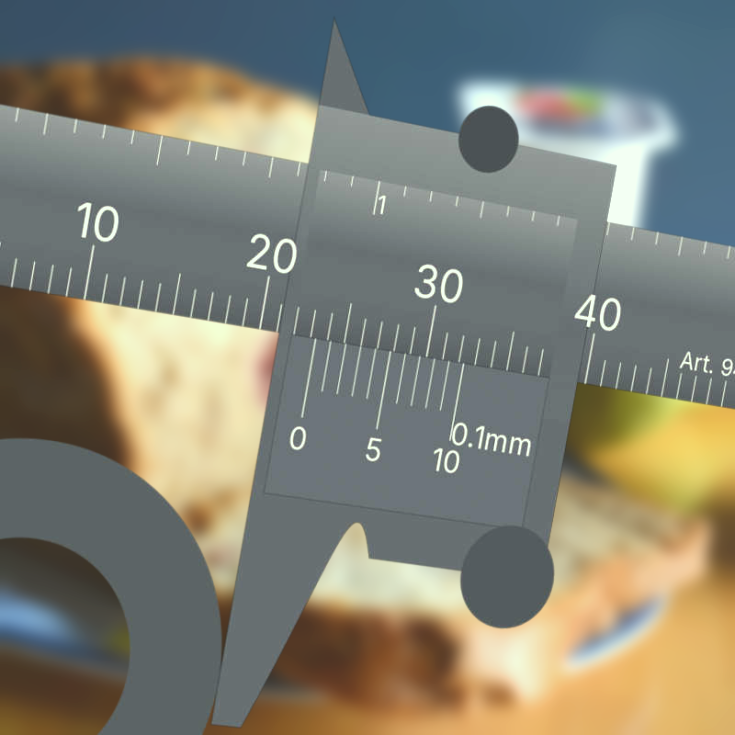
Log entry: 23.3 mm
